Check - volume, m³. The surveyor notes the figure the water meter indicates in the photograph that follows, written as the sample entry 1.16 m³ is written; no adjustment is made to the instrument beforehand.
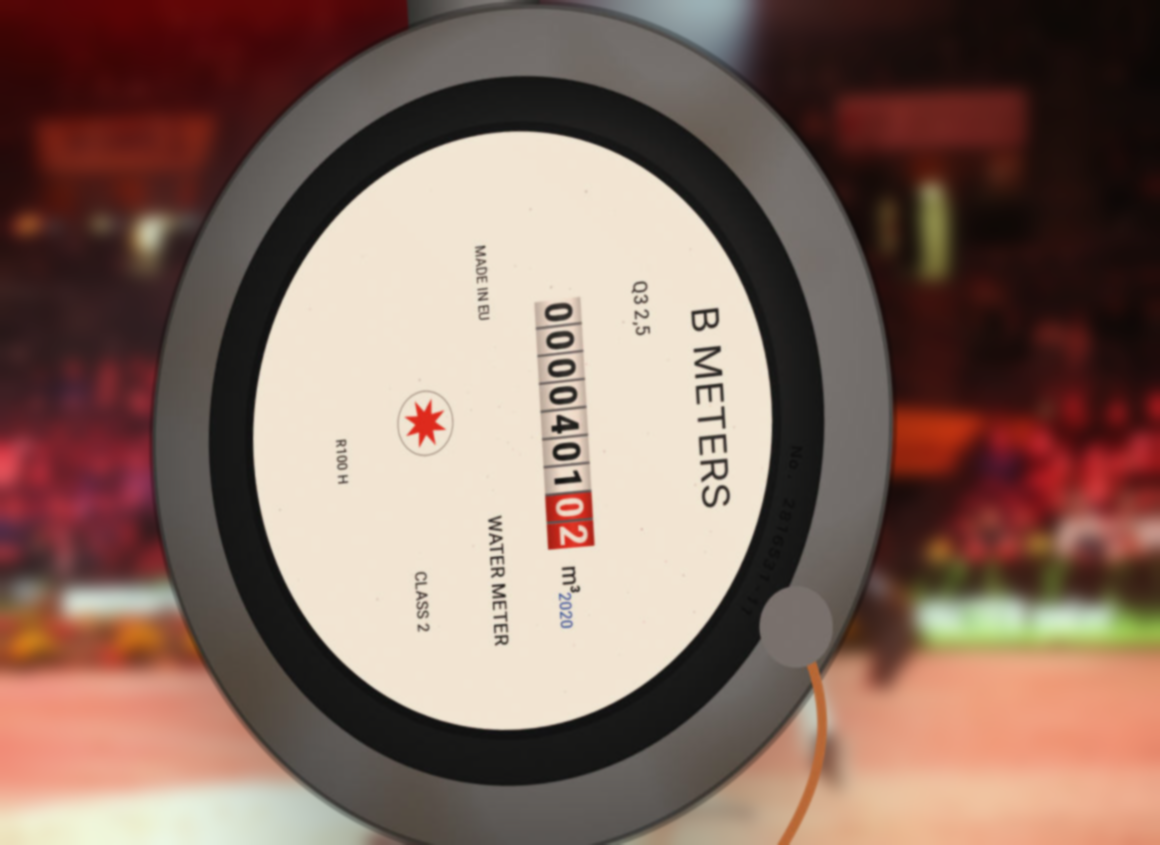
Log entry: 401.02 m³
